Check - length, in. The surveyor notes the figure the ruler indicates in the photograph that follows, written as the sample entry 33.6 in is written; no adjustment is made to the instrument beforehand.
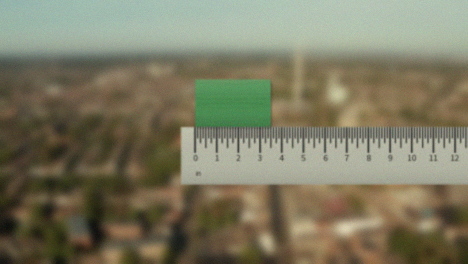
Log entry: 3.5 in
